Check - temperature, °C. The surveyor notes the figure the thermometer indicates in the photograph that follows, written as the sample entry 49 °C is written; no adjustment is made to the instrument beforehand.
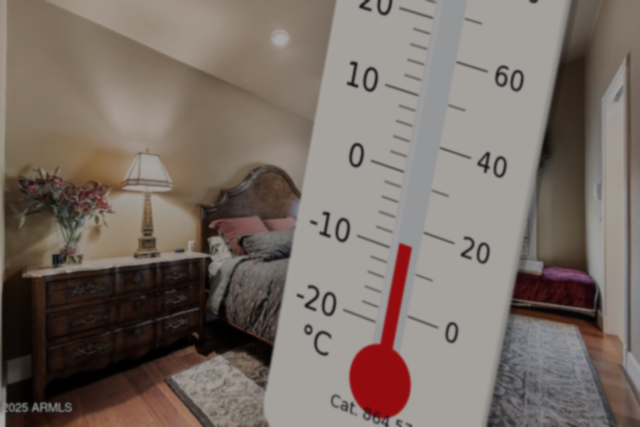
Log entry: -9 °C
